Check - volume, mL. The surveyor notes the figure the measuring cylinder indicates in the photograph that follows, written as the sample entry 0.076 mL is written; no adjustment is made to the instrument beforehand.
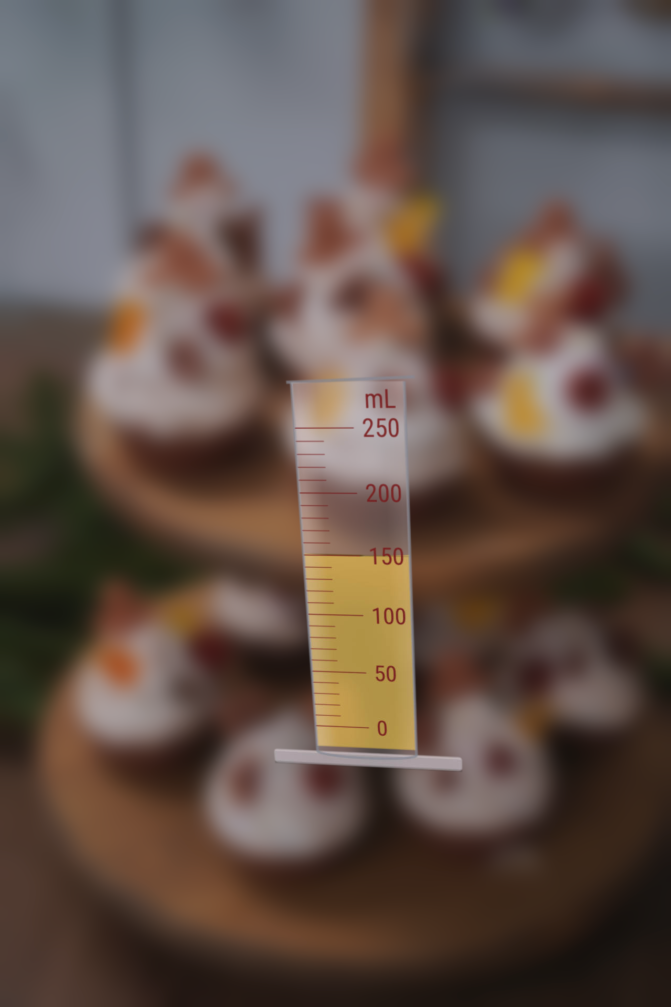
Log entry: 150 mL
